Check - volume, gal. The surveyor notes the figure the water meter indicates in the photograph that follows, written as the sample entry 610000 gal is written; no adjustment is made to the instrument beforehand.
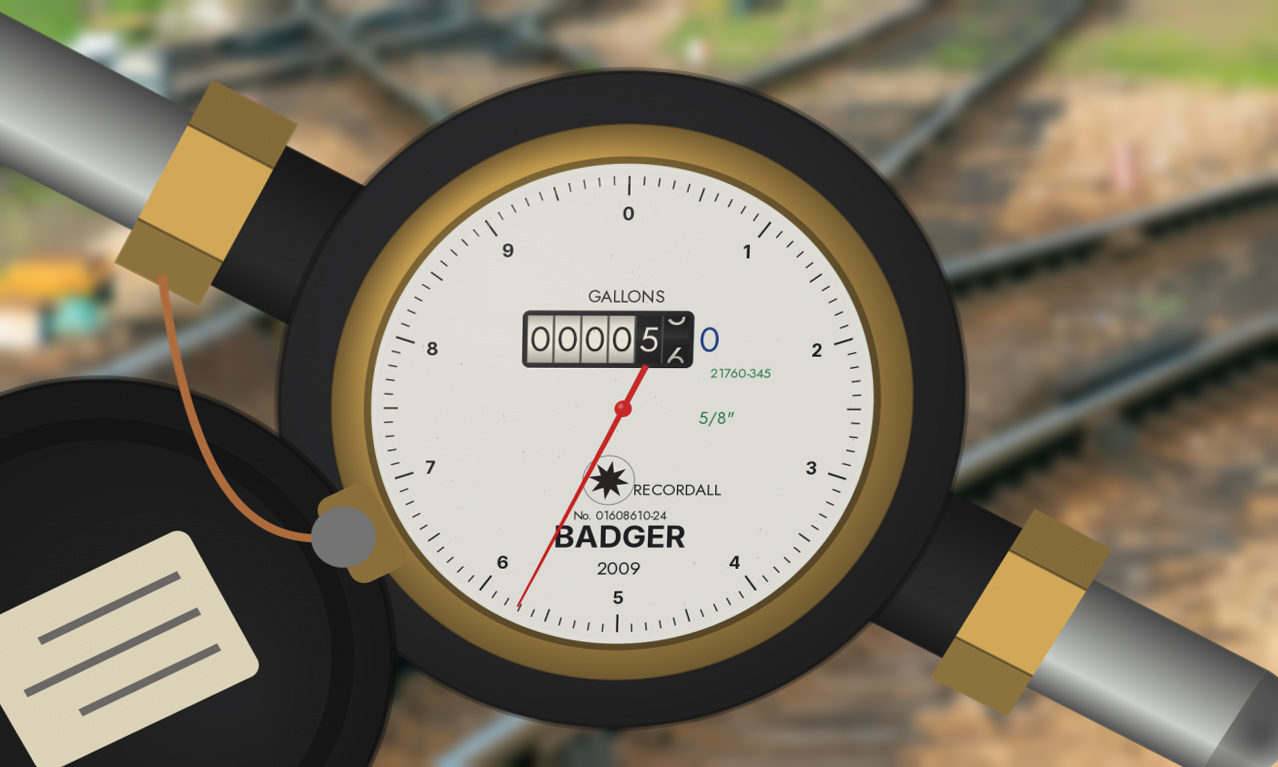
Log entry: 555.7 gal
